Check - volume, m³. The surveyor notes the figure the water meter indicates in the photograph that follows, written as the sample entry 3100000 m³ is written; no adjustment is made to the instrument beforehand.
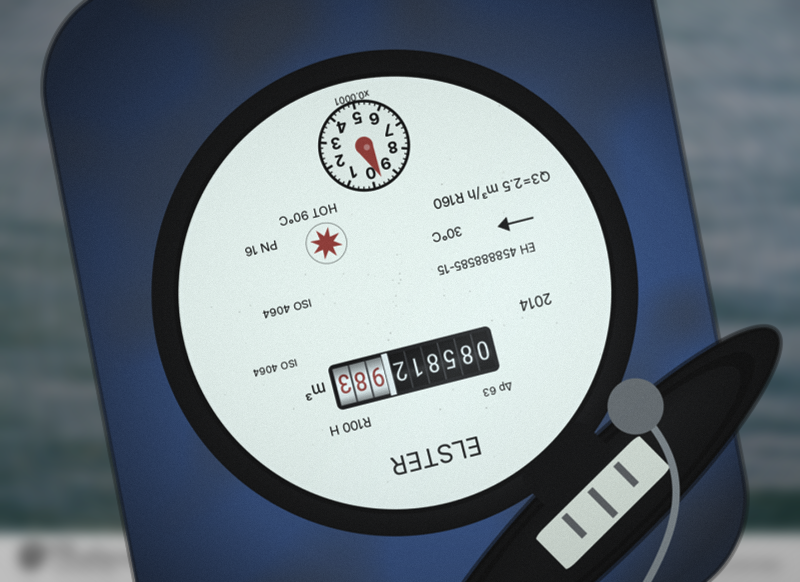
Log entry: 85812.9829 m³
